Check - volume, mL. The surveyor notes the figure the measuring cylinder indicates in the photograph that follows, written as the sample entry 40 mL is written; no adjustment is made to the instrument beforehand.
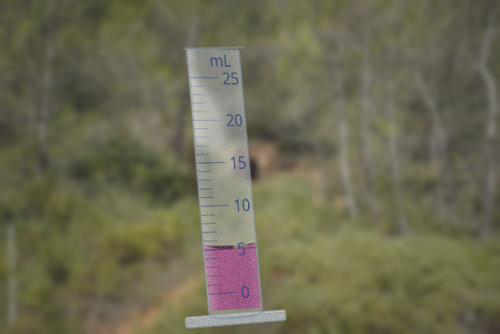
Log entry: 5 mL
